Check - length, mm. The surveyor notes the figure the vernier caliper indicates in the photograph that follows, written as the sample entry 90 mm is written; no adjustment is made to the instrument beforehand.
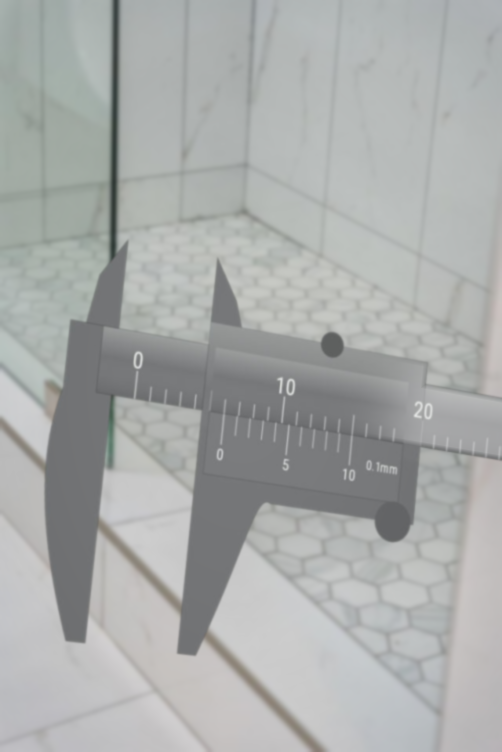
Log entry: 6.0 mm
